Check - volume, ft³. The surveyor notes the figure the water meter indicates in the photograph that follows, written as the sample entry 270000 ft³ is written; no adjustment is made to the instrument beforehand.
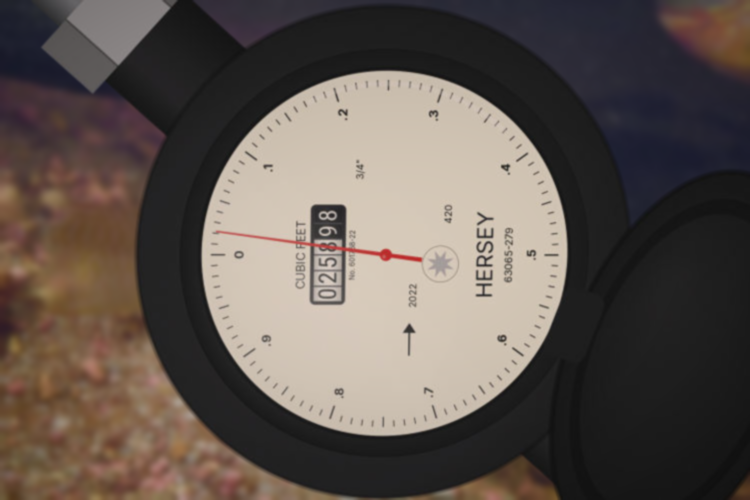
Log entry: 25898.02 ft³
